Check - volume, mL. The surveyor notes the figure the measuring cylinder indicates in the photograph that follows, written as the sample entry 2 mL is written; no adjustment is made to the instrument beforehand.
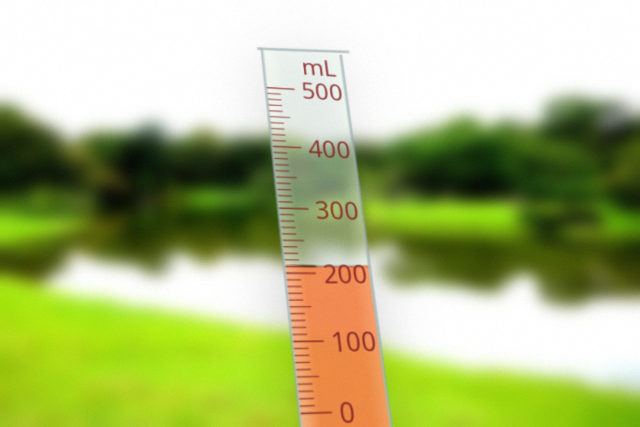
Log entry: 210 mL
